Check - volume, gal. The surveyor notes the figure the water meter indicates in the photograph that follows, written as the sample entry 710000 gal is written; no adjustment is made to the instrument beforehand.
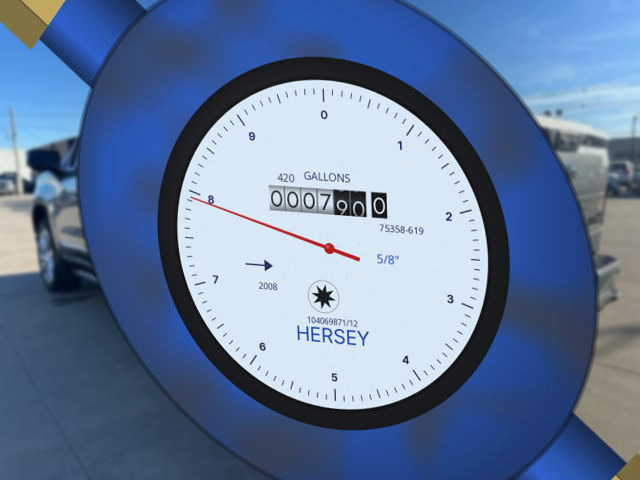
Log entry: 7897.9 gal
